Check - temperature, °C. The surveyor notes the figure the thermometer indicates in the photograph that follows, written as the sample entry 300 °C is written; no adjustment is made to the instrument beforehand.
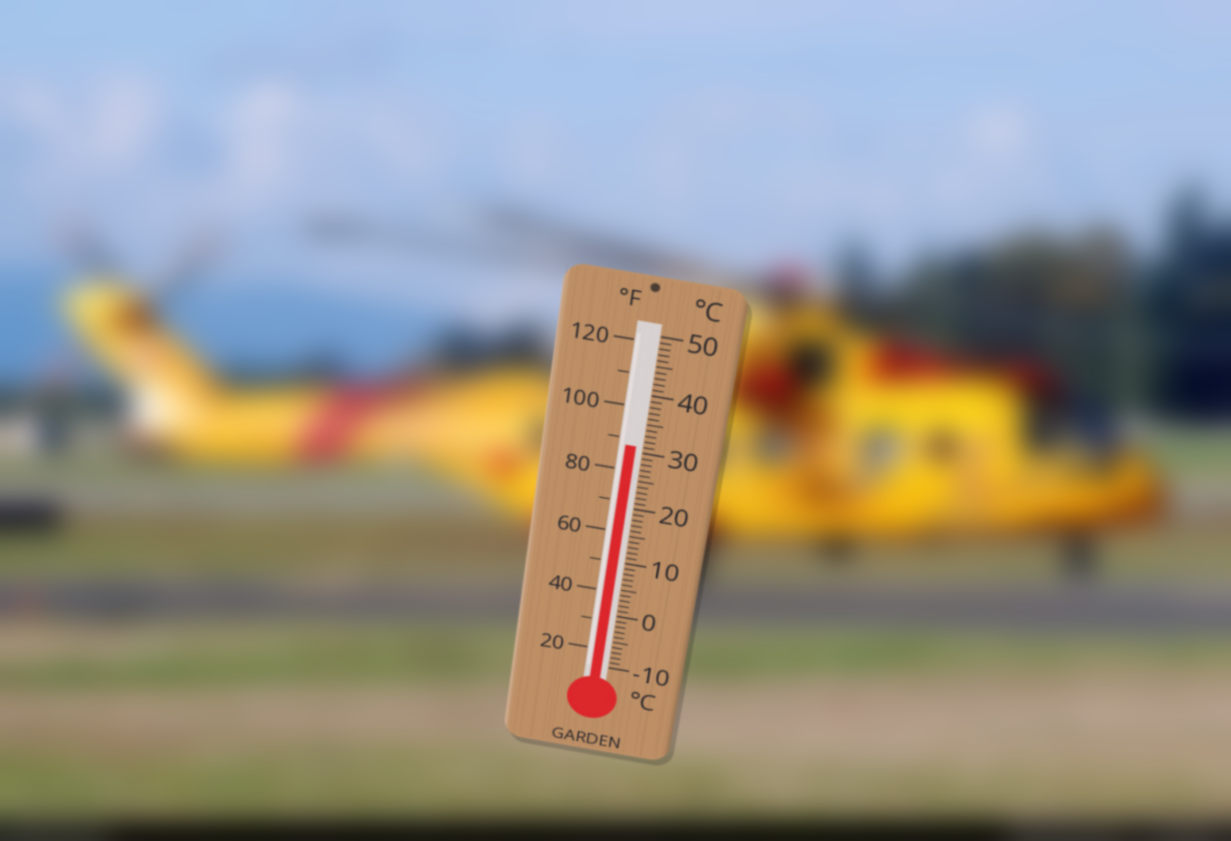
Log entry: 31 °C
